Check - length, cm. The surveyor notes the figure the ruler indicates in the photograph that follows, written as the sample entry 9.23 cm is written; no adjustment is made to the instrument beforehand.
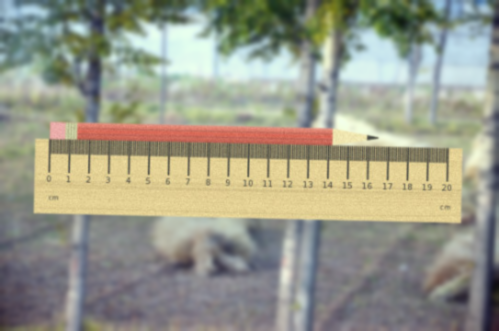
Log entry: 16.5 cm
